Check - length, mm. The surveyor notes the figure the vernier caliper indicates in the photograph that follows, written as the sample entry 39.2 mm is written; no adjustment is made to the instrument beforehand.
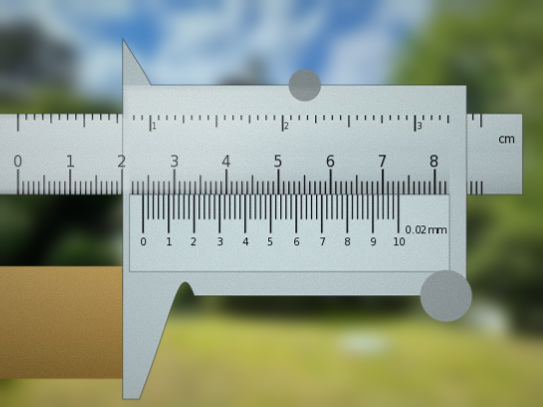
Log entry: 24.0 mm
